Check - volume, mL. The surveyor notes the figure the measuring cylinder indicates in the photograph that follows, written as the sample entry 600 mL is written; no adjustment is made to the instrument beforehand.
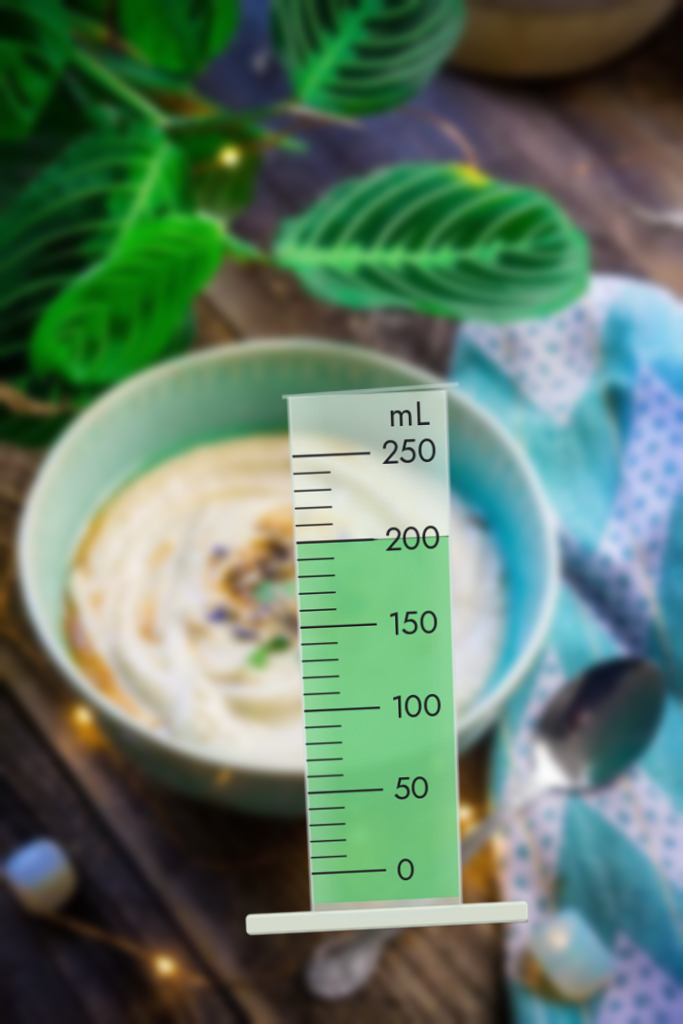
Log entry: 200 mL
